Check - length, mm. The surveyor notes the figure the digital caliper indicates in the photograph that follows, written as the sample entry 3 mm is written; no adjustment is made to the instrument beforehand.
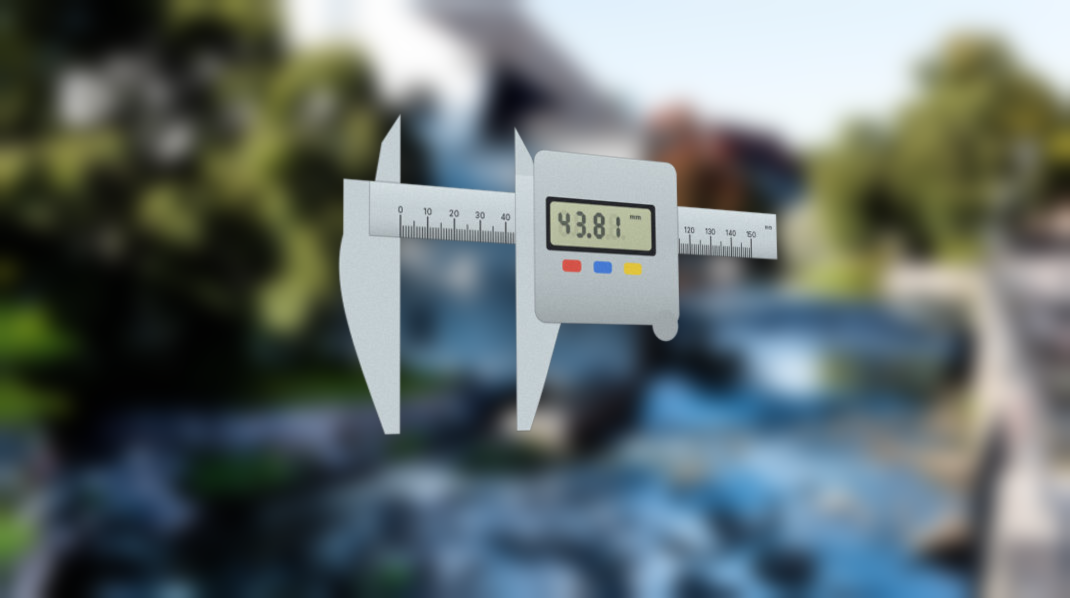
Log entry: 43.81 mm
